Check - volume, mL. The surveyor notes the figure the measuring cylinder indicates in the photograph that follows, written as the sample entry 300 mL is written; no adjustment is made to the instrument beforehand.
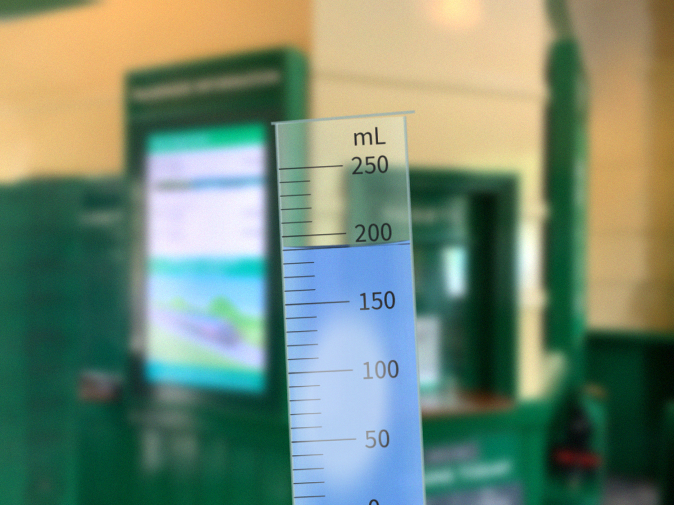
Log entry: 190 mL
